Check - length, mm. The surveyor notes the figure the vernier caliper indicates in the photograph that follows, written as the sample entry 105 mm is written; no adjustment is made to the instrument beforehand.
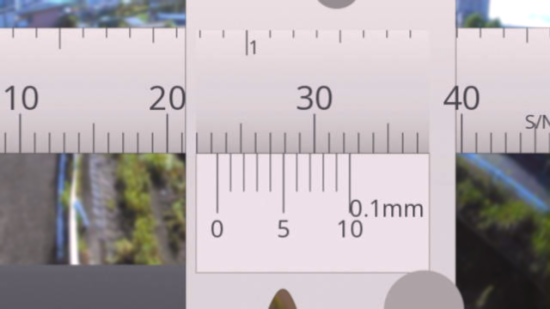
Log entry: 23.4 mm
